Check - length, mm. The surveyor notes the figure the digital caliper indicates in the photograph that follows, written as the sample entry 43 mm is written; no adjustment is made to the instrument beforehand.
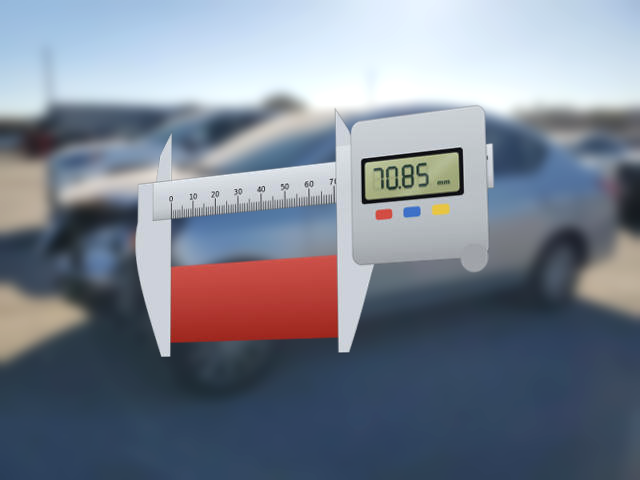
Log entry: 70.85 mm
